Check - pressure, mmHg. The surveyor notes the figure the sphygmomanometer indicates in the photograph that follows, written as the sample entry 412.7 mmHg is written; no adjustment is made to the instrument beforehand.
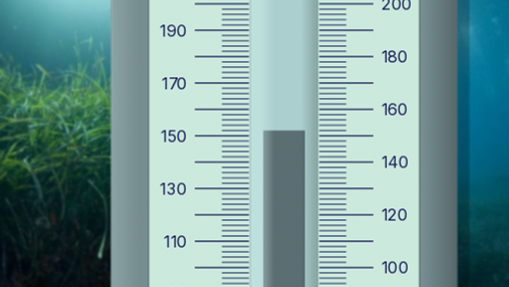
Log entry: 152 mmHg
